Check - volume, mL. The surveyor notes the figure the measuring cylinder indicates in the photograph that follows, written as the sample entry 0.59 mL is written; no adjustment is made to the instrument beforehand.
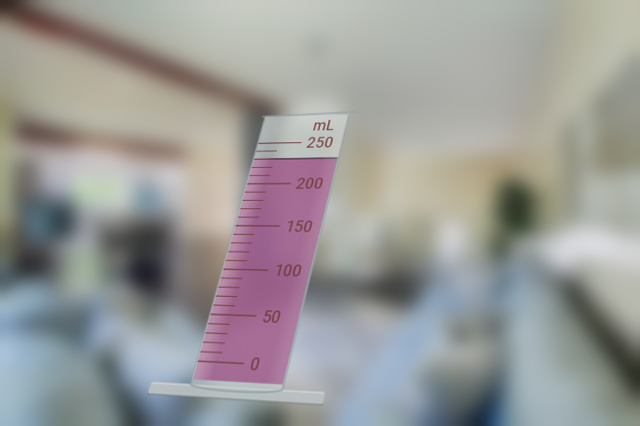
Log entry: 230 mL
